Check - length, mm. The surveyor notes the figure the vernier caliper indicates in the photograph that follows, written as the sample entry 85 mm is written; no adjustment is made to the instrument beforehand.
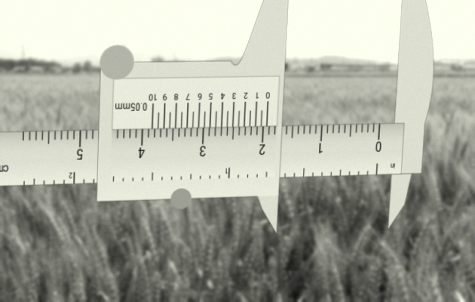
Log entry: 19.4 mm
